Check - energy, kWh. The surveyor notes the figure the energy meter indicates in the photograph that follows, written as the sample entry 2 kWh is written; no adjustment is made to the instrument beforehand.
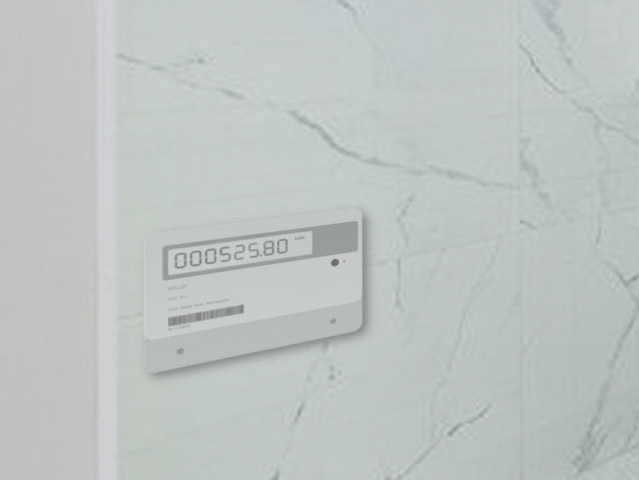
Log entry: 525.80 kWh
